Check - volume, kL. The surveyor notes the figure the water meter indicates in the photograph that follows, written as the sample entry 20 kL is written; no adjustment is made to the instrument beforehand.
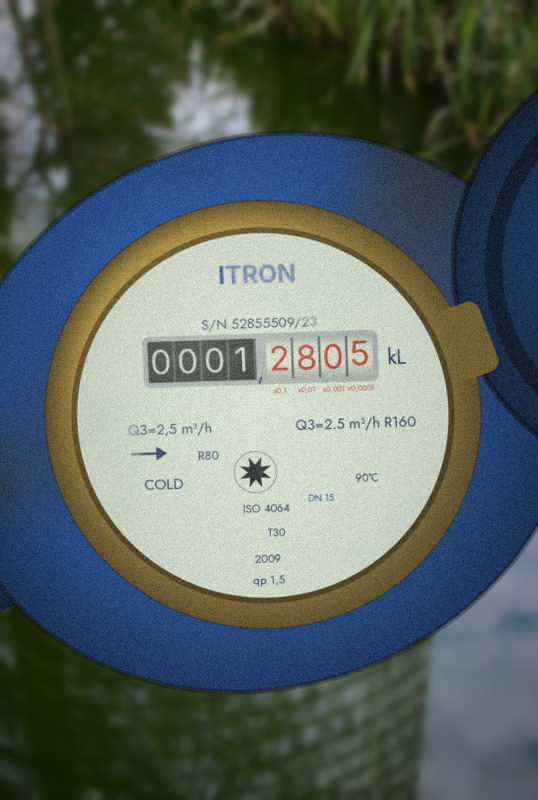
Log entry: 1.2805 kL
